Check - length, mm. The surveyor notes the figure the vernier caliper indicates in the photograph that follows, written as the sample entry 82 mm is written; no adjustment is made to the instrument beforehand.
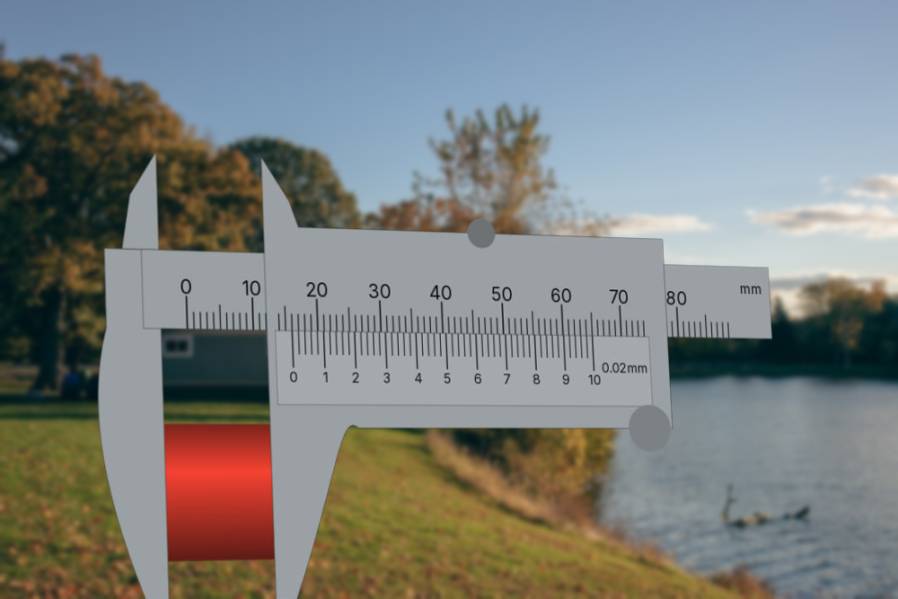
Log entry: 16.0 mm
